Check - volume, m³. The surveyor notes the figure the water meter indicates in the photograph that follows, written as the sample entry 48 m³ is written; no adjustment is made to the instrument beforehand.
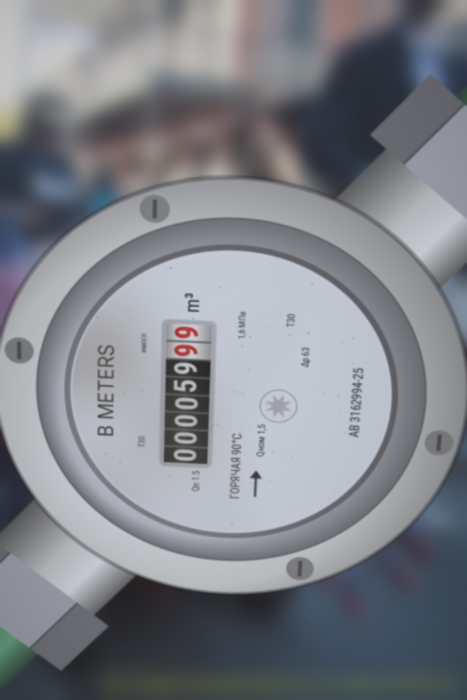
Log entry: 59.99 m³
